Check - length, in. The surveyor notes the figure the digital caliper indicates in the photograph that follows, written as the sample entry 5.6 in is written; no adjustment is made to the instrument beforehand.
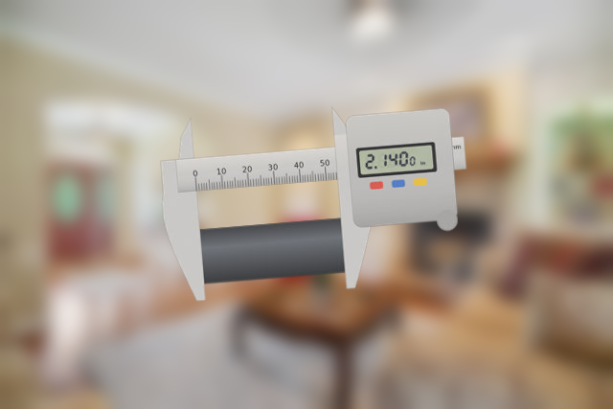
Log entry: 2.1400 in
